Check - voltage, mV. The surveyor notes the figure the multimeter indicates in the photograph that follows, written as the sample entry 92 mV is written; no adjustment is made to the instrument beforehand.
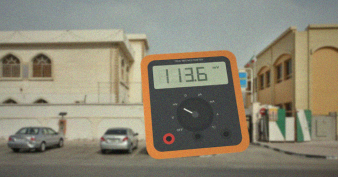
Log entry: 113.6 mV
